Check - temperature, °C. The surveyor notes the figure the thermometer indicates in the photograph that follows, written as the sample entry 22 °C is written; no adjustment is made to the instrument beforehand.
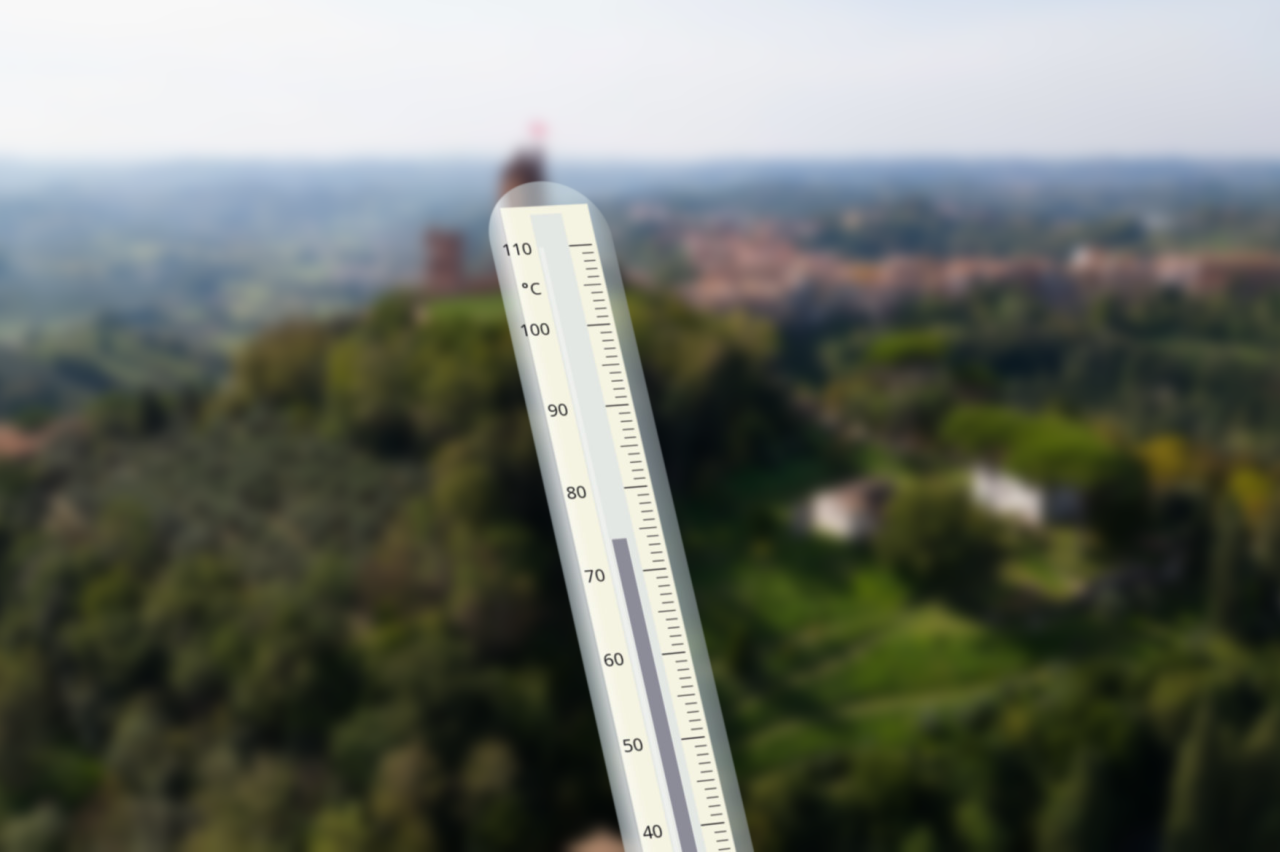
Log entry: 74 °C
